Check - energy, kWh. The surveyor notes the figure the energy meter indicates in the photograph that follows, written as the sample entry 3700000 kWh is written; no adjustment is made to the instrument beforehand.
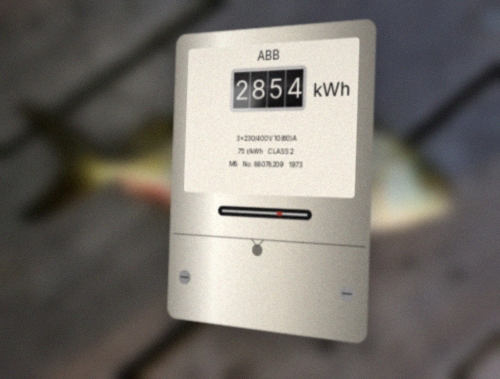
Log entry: 2854 kWh
